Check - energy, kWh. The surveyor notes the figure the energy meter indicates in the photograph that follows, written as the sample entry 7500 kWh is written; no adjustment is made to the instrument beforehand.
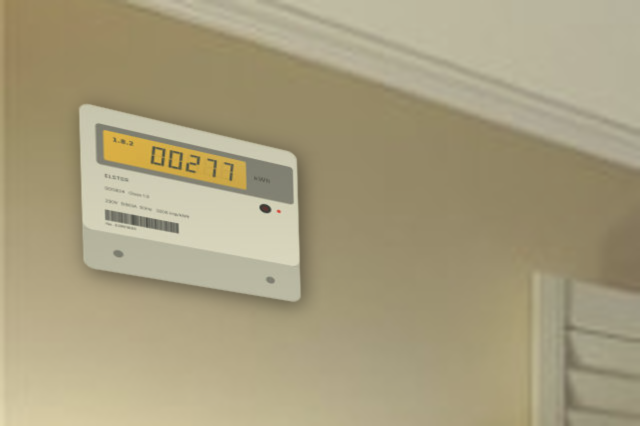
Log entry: 277 kWh
